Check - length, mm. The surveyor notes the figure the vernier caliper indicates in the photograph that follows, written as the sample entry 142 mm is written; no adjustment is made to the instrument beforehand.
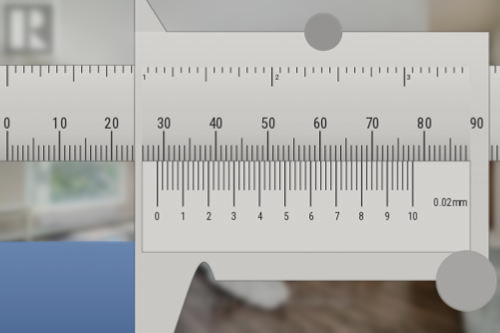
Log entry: 28.8 mm
